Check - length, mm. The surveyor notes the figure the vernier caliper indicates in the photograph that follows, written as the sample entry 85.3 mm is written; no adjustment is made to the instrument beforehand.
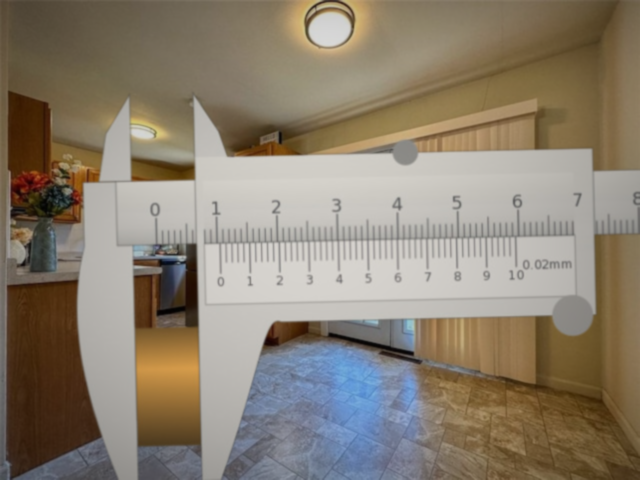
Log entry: 10.5 mm
